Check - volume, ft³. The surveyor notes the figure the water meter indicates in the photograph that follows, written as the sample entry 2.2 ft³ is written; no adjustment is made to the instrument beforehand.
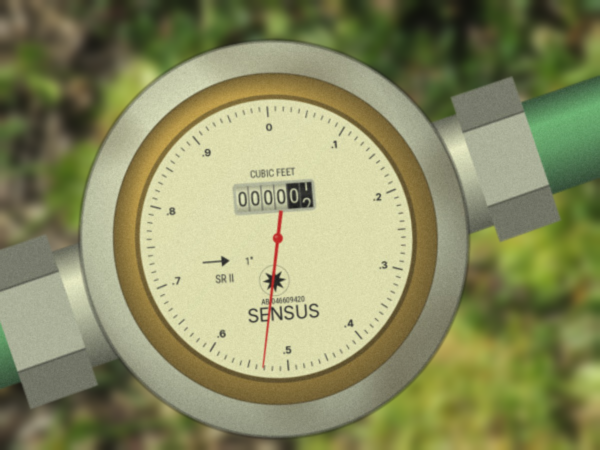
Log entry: 1.53 ft³
